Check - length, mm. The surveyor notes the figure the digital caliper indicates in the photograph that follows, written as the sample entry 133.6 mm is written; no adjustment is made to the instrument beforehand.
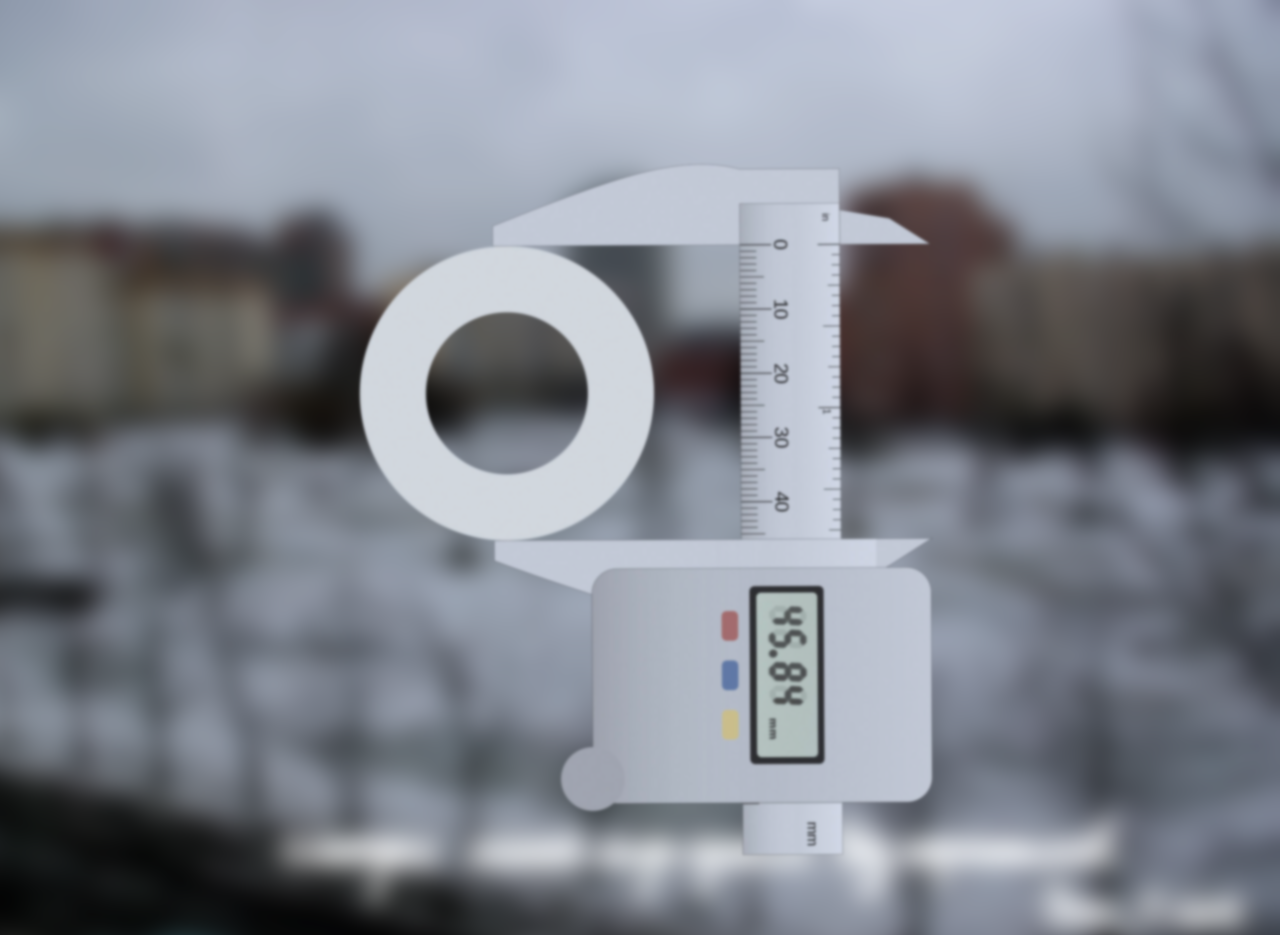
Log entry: 45.84 mm
